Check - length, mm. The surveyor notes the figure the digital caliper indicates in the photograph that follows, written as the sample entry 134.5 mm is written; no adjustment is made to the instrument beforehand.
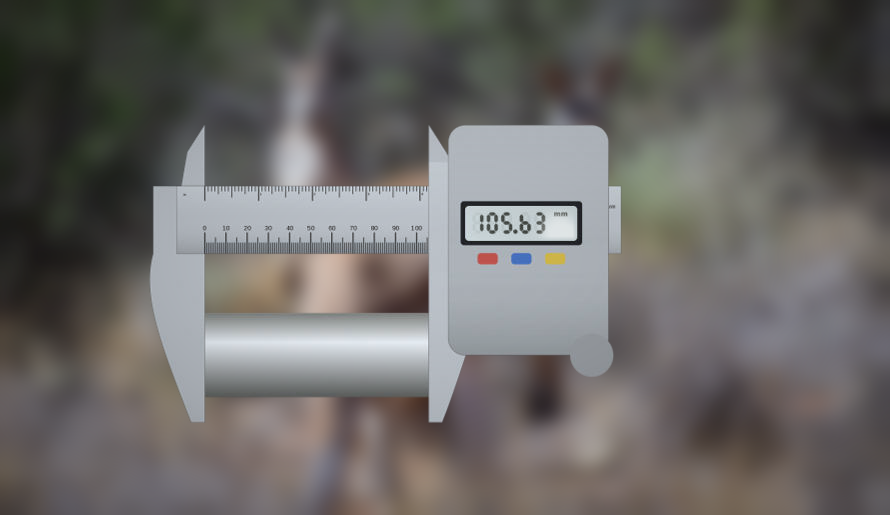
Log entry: 105.63 mm
